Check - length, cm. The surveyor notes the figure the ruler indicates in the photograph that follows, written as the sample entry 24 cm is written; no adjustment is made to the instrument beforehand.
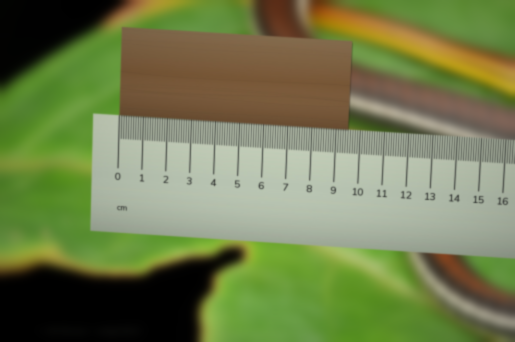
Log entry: 9.5 cm
